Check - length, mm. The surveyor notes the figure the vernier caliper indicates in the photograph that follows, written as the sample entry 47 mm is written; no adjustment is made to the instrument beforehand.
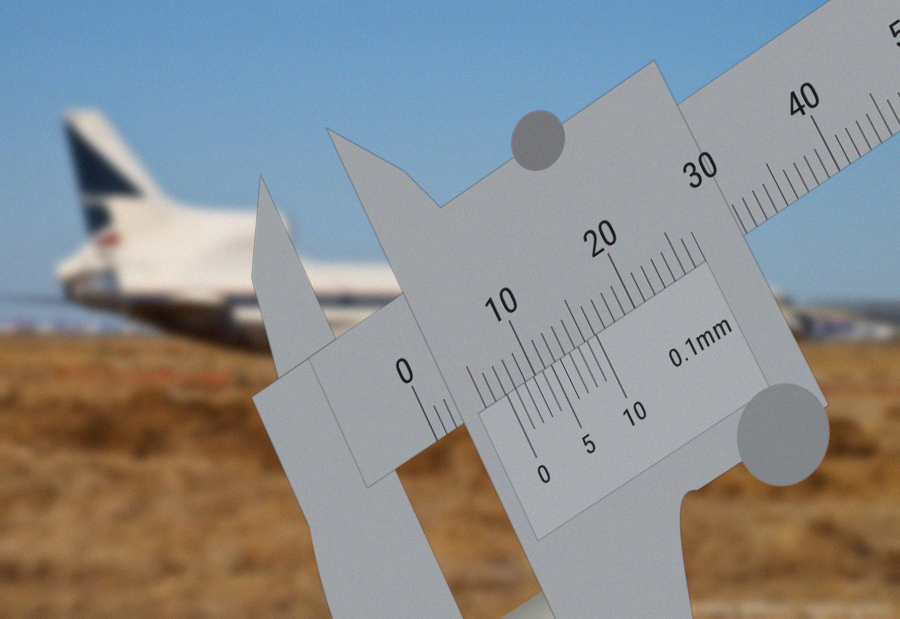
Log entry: 7.1 mm
